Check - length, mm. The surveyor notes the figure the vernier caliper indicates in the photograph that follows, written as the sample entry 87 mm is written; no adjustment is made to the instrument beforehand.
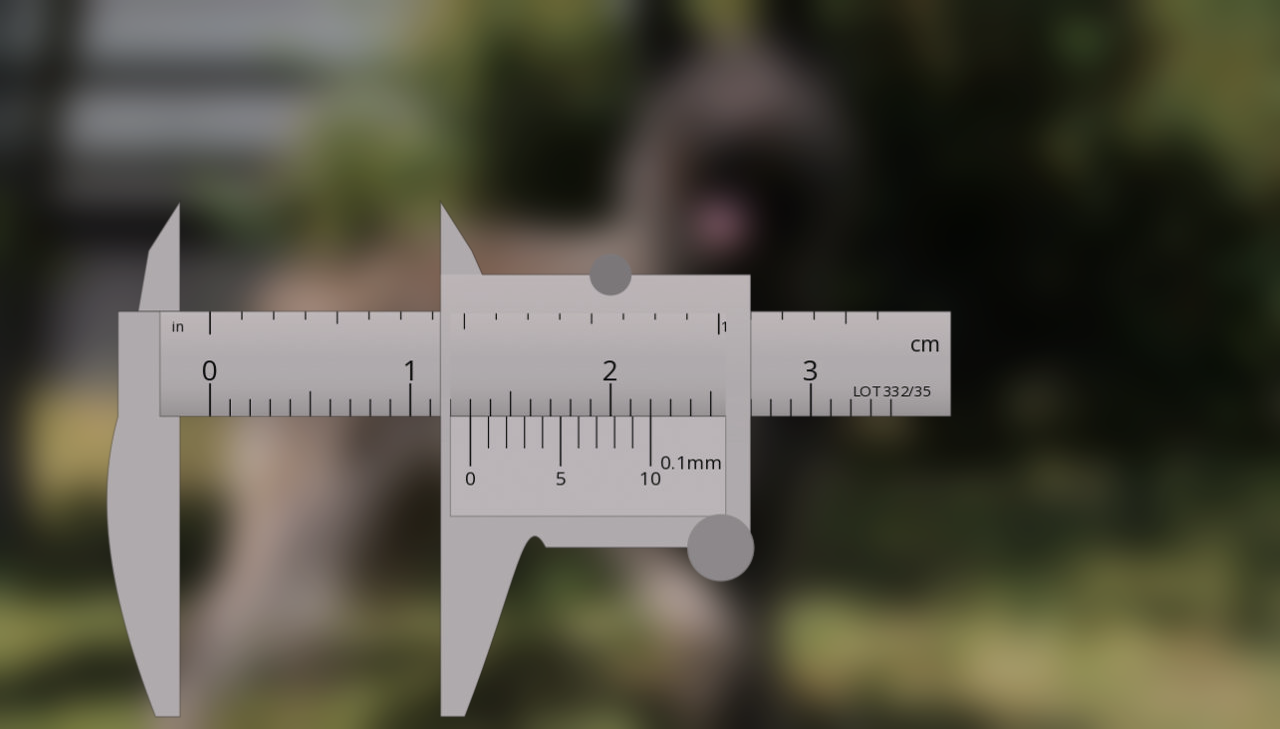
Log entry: 13.0 mm
